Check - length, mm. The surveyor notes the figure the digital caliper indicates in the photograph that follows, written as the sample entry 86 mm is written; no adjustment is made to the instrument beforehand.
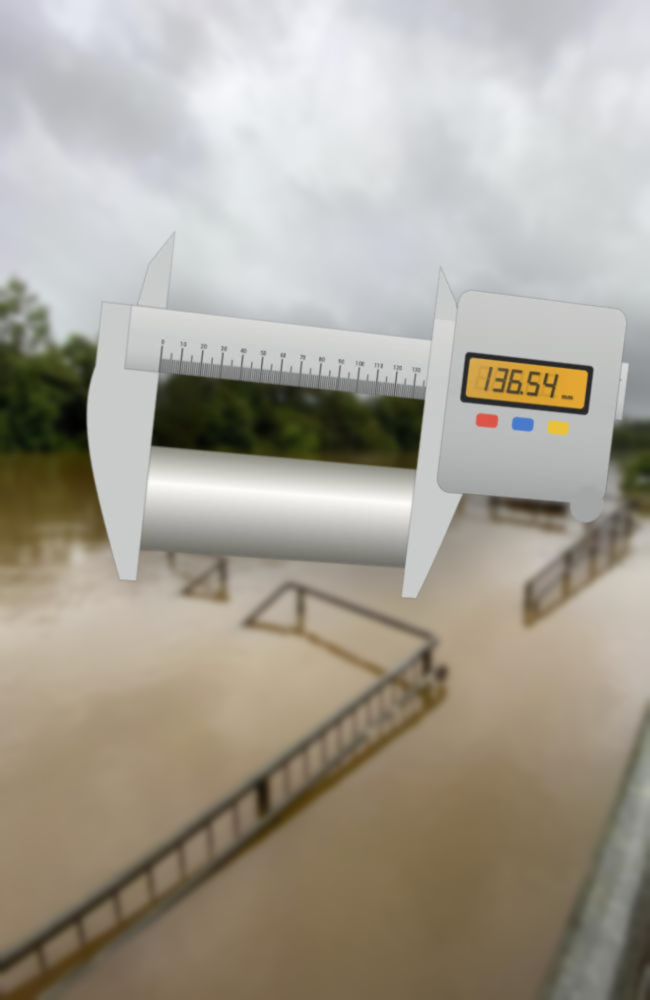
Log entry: 136.54 mm
